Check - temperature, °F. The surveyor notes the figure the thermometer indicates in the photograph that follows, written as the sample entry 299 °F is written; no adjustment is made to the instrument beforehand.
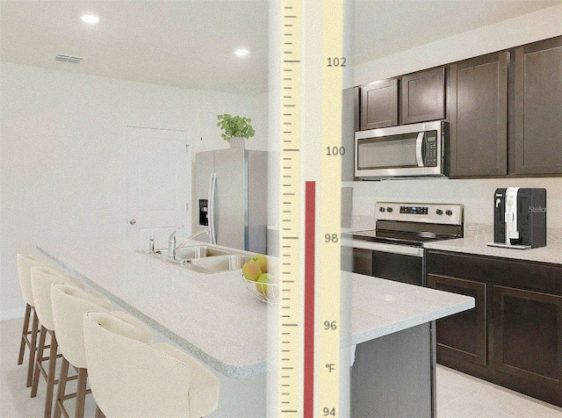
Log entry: 99.3 °F
